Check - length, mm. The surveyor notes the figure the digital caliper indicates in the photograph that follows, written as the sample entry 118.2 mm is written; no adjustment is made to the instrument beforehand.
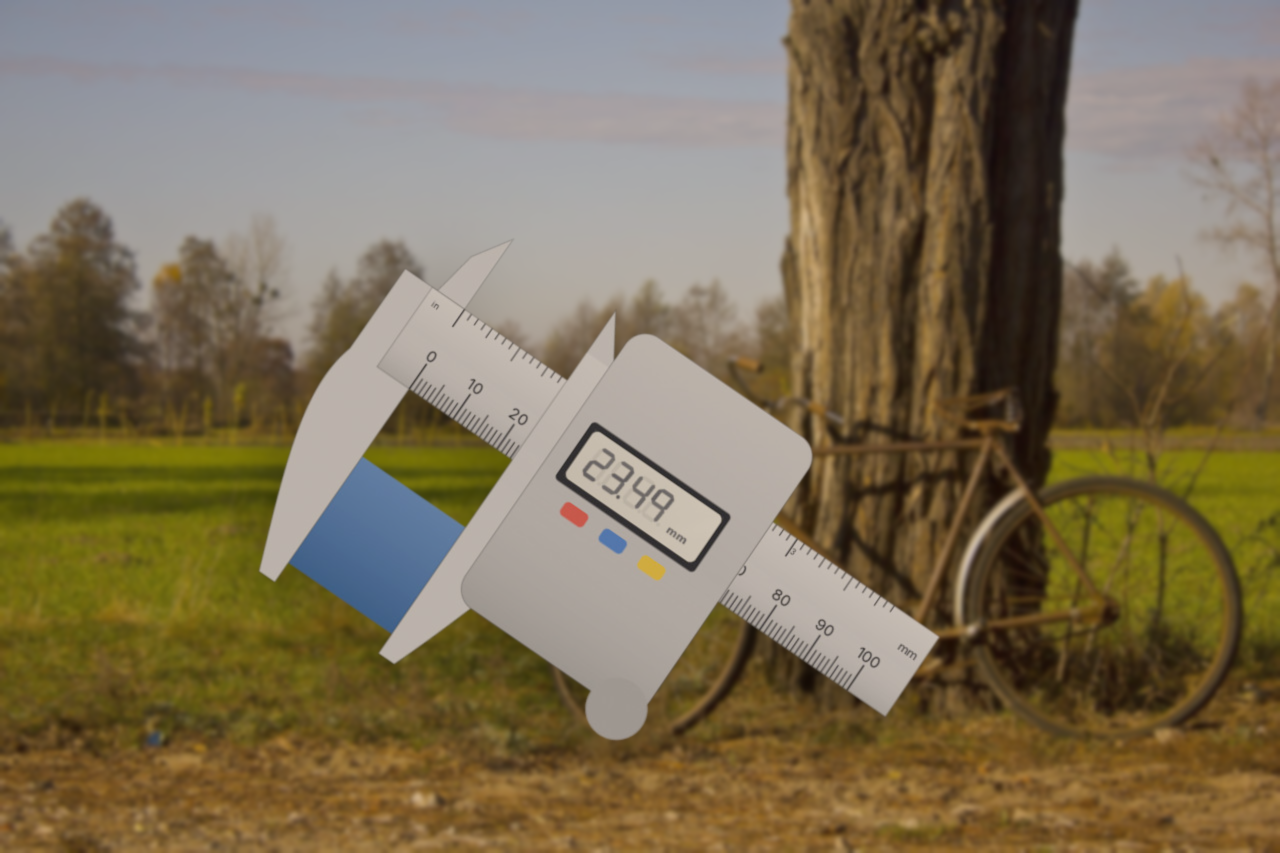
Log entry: 23.49 mm
